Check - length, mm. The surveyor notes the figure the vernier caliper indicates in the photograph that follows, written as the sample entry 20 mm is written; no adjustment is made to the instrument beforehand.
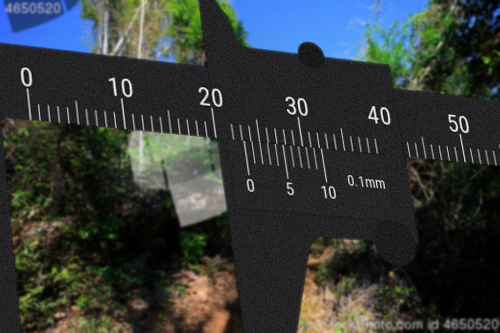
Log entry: 23.2 mm
